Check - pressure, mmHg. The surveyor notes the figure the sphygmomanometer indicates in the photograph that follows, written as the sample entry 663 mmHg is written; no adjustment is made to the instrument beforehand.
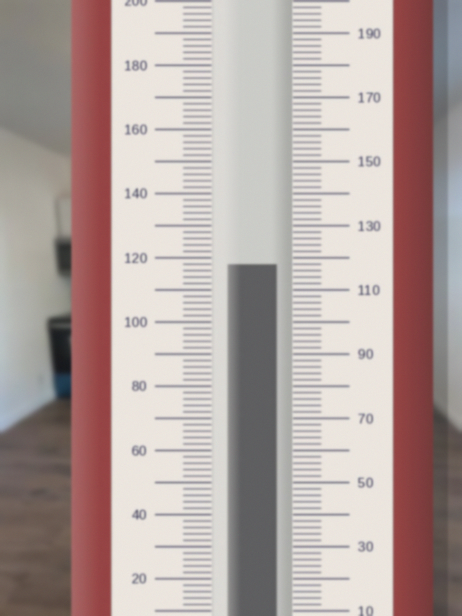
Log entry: 118 mmHg
